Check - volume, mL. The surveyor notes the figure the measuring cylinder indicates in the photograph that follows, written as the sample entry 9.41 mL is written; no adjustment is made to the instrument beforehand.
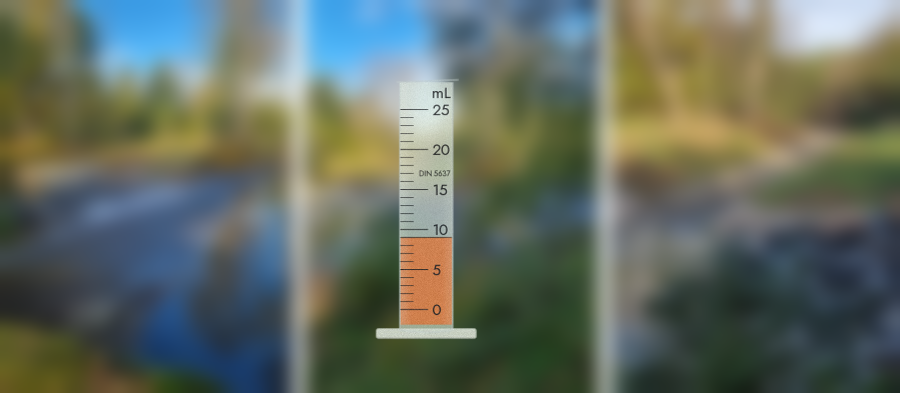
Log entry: 9 mL
